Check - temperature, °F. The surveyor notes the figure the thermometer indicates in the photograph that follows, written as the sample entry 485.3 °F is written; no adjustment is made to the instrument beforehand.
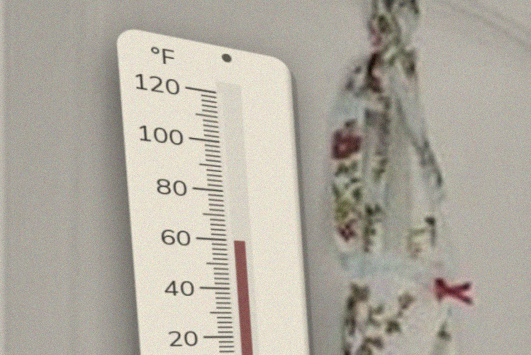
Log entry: 60 °F
